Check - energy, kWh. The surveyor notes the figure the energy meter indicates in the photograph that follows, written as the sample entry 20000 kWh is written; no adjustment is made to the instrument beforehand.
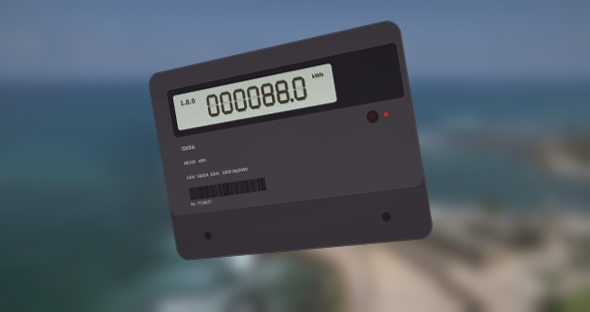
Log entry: 88.0 kWh
